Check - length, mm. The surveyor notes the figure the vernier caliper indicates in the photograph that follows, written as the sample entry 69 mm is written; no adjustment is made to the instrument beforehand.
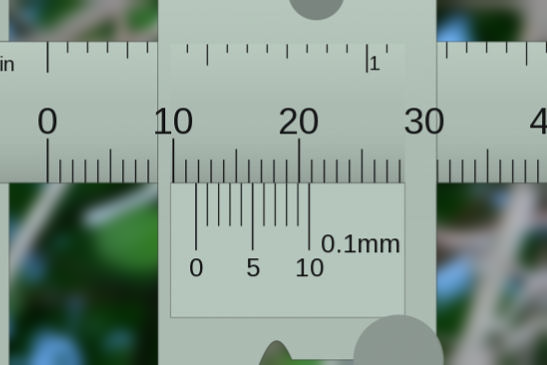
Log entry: 11.8 mm
